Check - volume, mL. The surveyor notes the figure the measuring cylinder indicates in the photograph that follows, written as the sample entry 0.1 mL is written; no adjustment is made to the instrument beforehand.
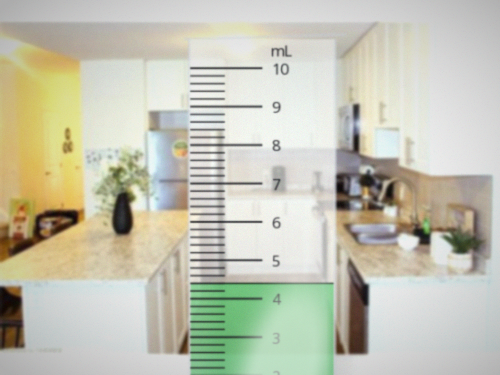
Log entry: 4.4 mL
